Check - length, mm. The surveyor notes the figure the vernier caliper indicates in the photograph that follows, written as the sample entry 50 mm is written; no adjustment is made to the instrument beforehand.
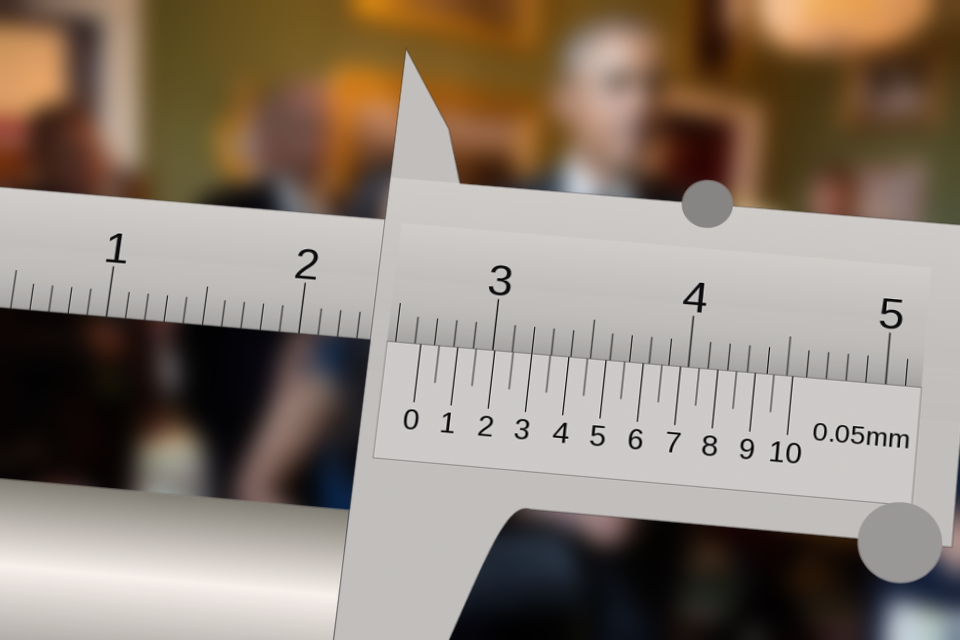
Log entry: 26.3 mm
